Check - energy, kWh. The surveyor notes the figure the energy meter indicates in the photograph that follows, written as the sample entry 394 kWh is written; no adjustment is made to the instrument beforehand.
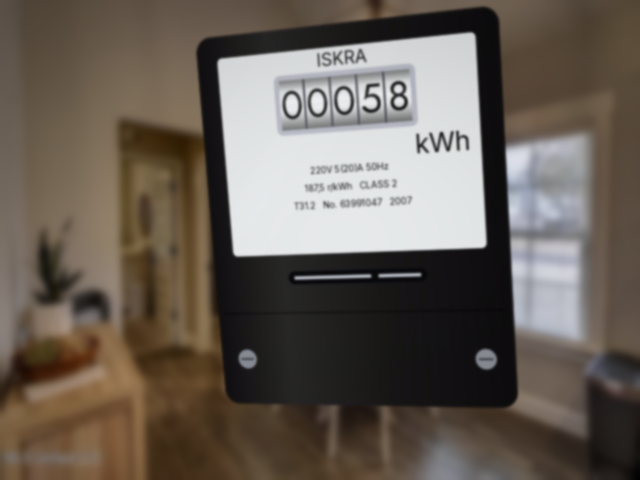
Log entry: 58 kWh
